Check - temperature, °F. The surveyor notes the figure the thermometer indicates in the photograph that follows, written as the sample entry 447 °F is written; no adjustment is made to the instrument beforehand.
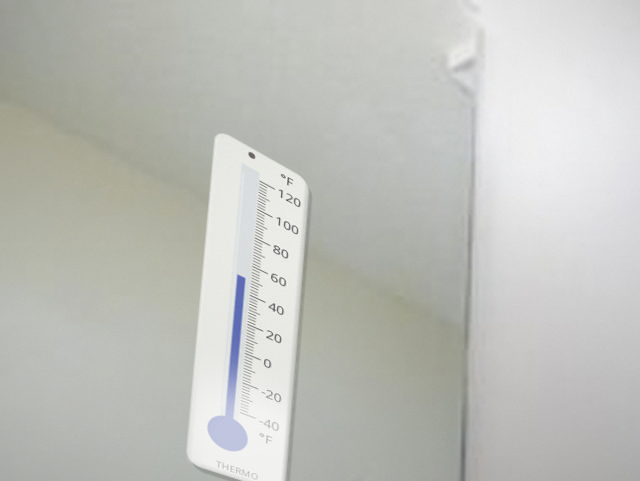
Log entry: 50 °F
